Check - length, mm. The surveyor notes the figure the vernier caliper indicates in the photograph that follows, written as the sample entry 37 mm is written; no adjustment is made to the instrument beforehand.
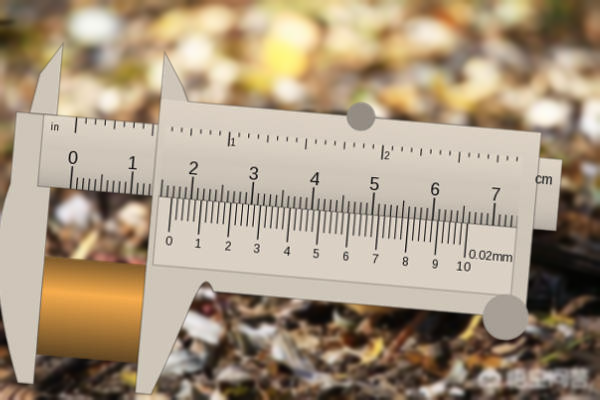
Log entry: 16.8 mm
